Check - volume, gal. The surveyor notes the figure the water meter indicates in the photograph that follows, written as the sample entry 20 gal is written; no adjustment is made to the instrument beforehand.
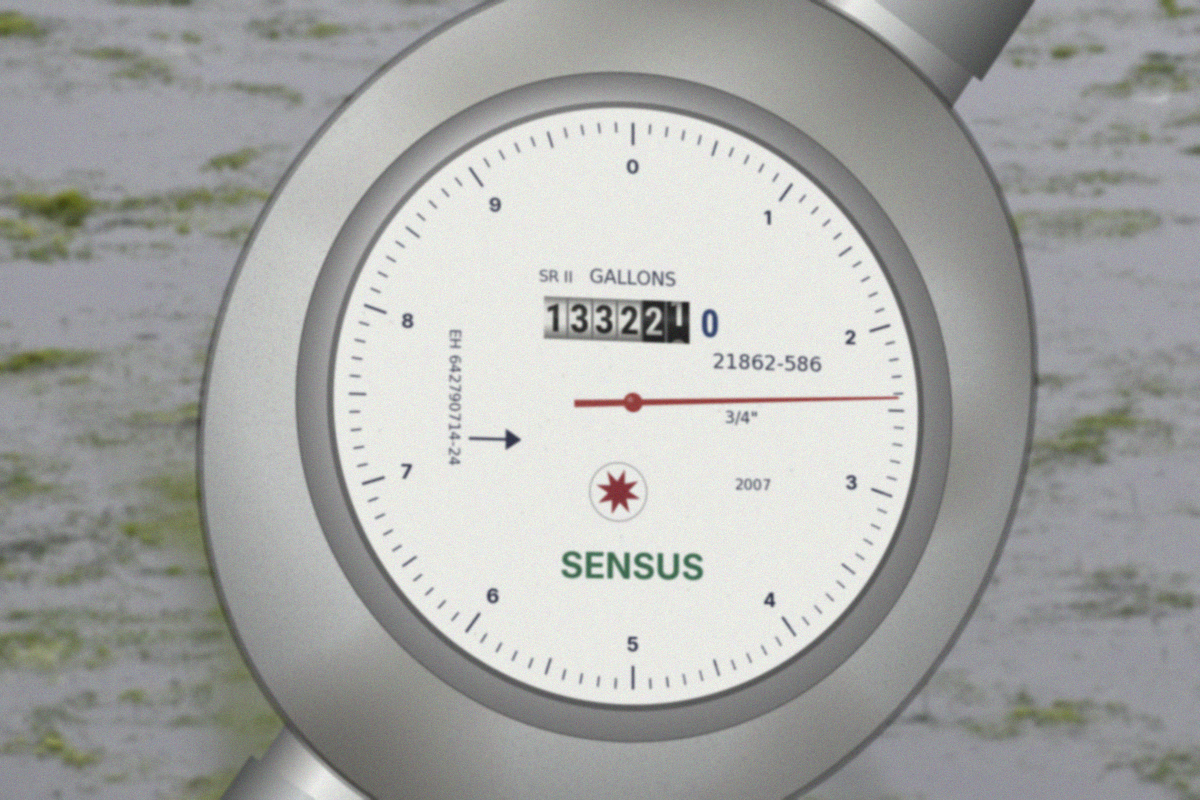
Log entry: 1332212.4 gal
